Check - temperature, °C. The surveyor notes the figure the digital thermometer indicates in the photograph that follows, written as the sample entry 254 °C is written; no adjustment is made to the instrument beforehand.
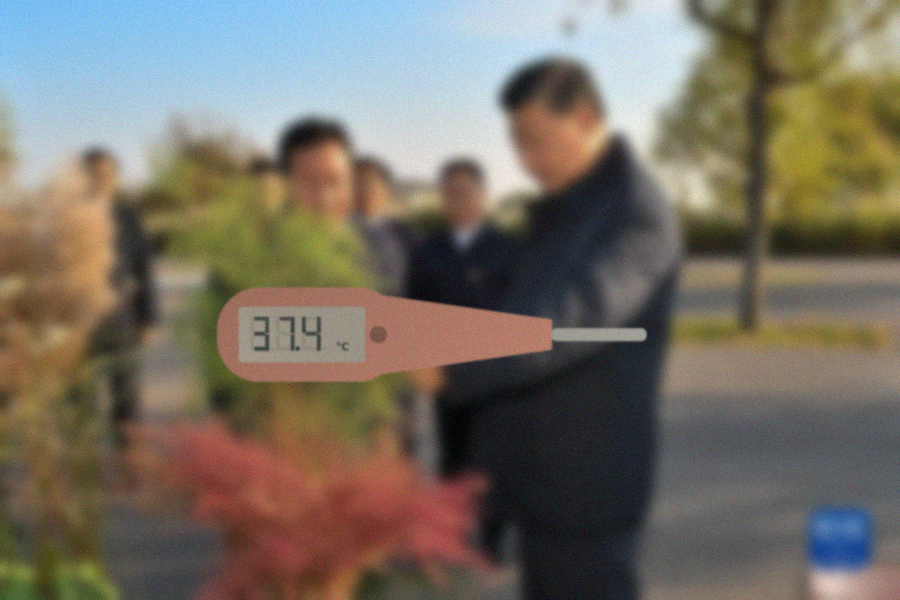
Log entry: 37.4 °C
